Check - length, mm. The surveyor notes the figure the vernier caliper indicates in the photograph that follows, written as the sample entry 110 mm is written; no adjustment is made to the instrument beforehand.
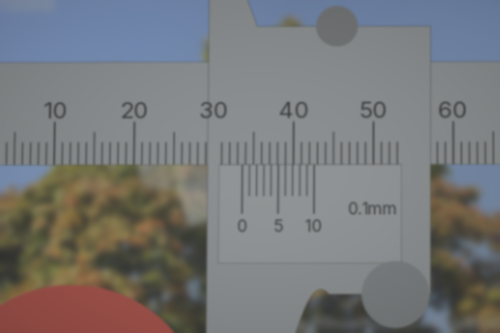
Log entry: 33.6 mm
